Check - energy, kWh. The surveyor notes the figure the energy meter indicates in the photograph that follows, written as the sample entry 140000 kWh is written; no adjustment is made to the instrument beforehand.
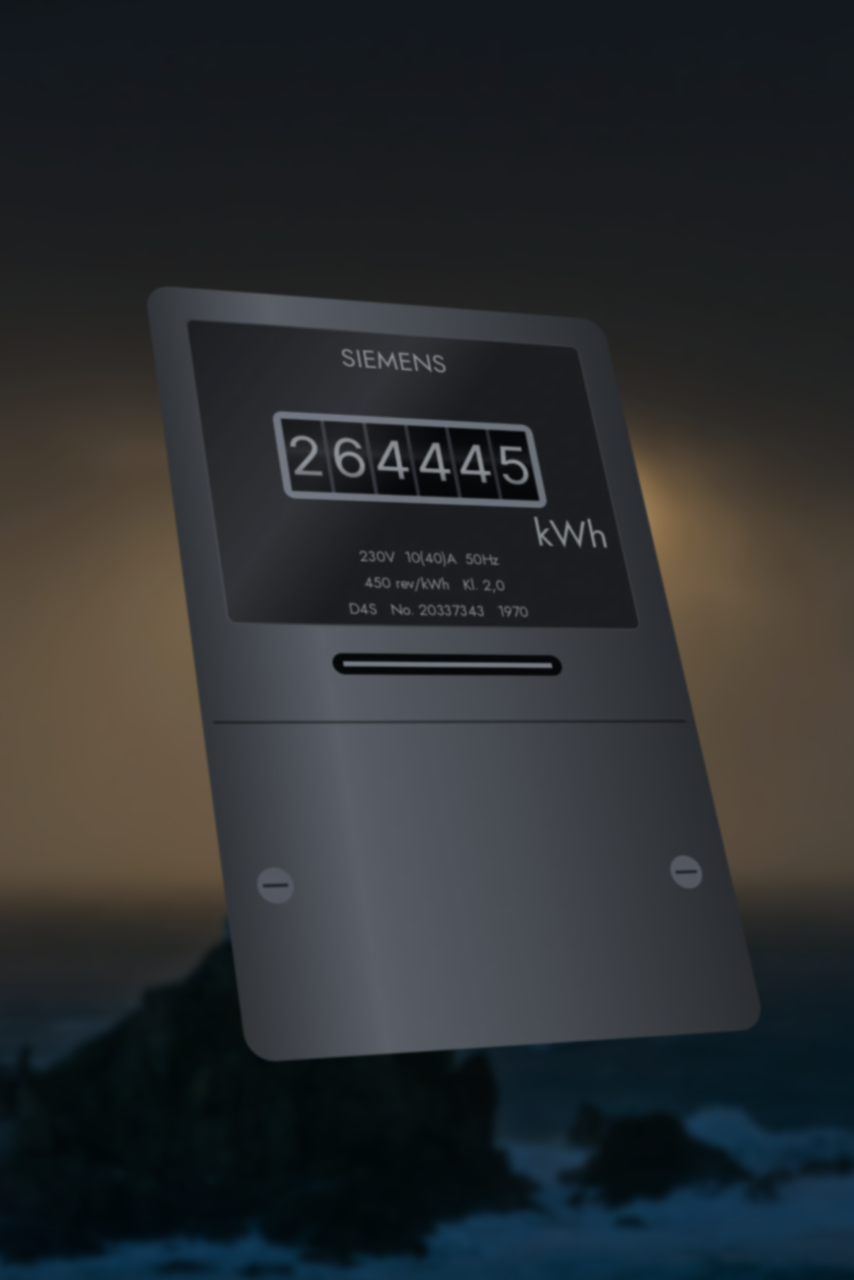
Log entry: 264445 kWh
